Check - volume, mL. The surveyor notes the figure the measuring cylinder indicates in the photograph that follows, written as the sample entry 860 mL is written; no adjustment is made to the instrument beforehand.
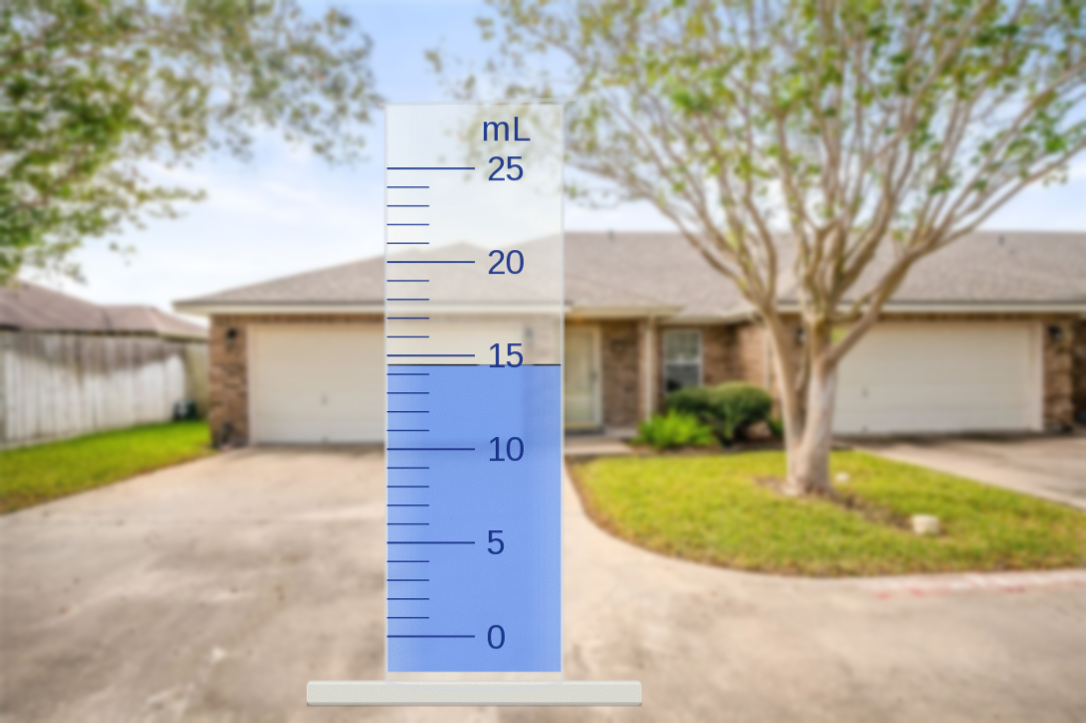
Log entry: 14.5 mL
